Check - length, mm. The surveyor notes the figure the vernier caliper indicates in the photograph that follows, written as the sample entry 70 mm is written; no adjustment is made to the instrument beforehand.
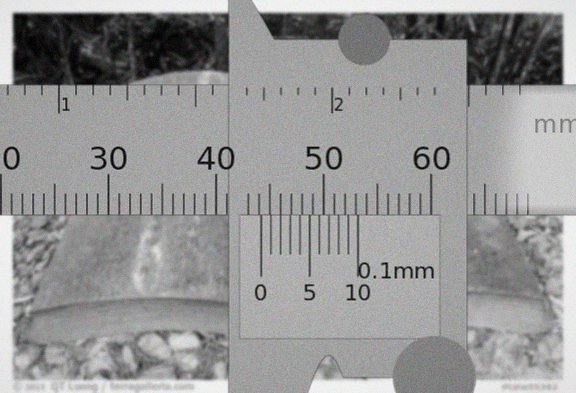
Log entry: 44.2 mm
